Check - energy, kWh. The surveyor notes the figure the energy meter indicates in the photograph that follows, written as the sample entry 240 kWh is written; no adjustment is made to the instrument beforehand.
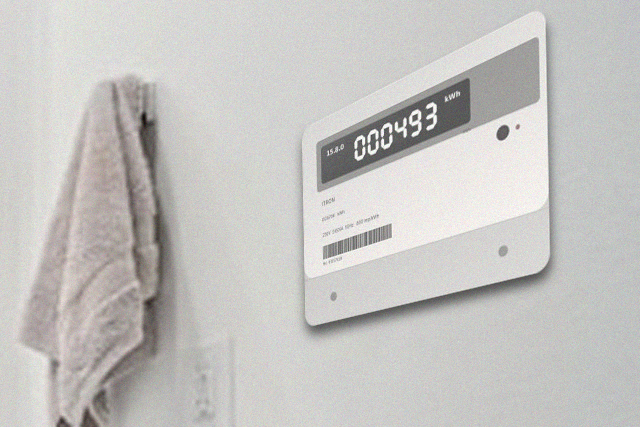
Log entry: 493 kWh
